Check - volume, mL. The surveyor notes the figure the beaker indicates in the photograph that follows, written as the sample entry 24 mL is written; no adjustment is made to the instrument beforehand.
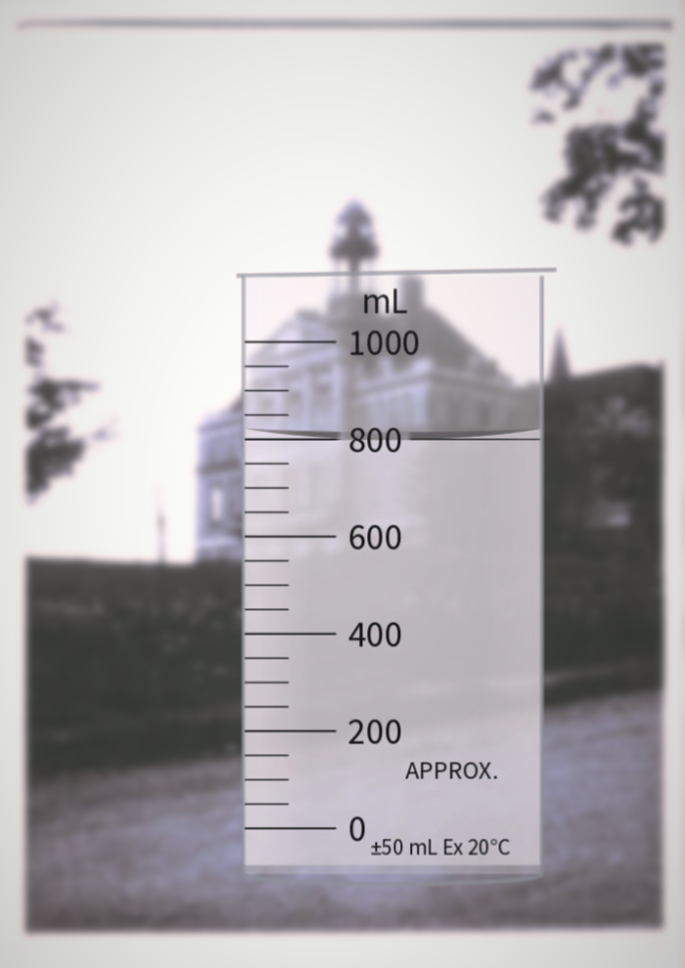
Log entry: 800 mL
